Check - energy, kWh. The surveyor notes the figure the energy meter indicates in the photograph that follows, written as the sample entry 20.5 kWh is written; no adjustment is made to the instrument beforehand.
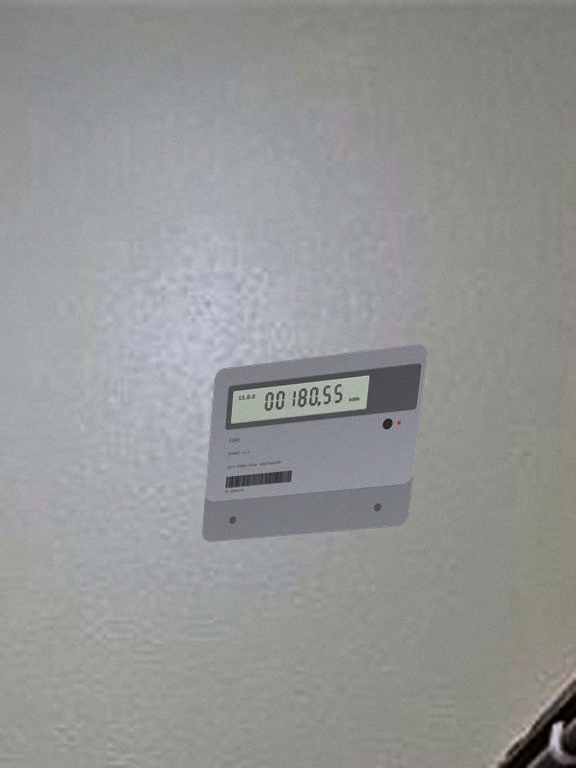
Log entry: 180.55 kWh
